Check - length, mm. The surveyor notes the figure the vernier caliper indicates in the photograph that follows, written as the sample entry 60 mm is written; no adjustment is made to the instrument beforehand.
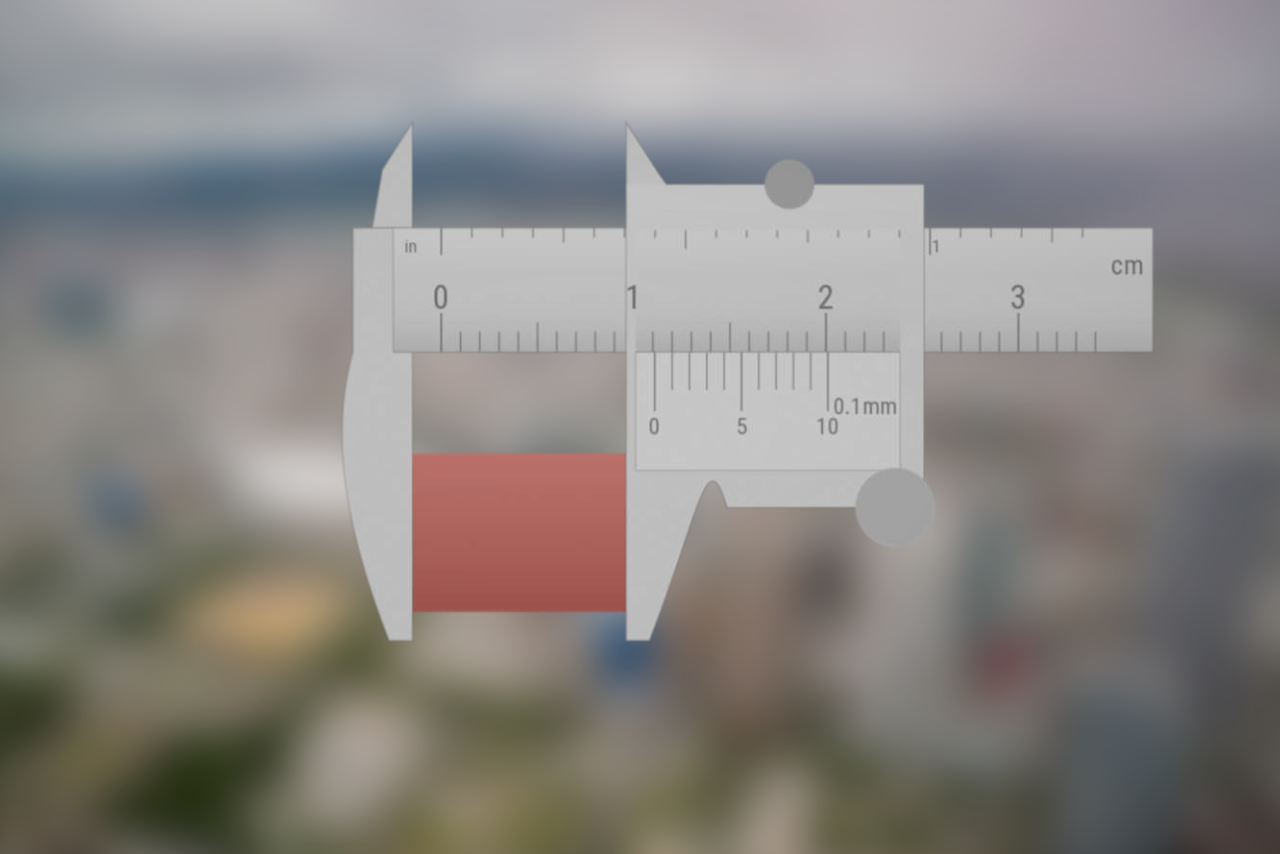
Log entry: 11.1 mm
